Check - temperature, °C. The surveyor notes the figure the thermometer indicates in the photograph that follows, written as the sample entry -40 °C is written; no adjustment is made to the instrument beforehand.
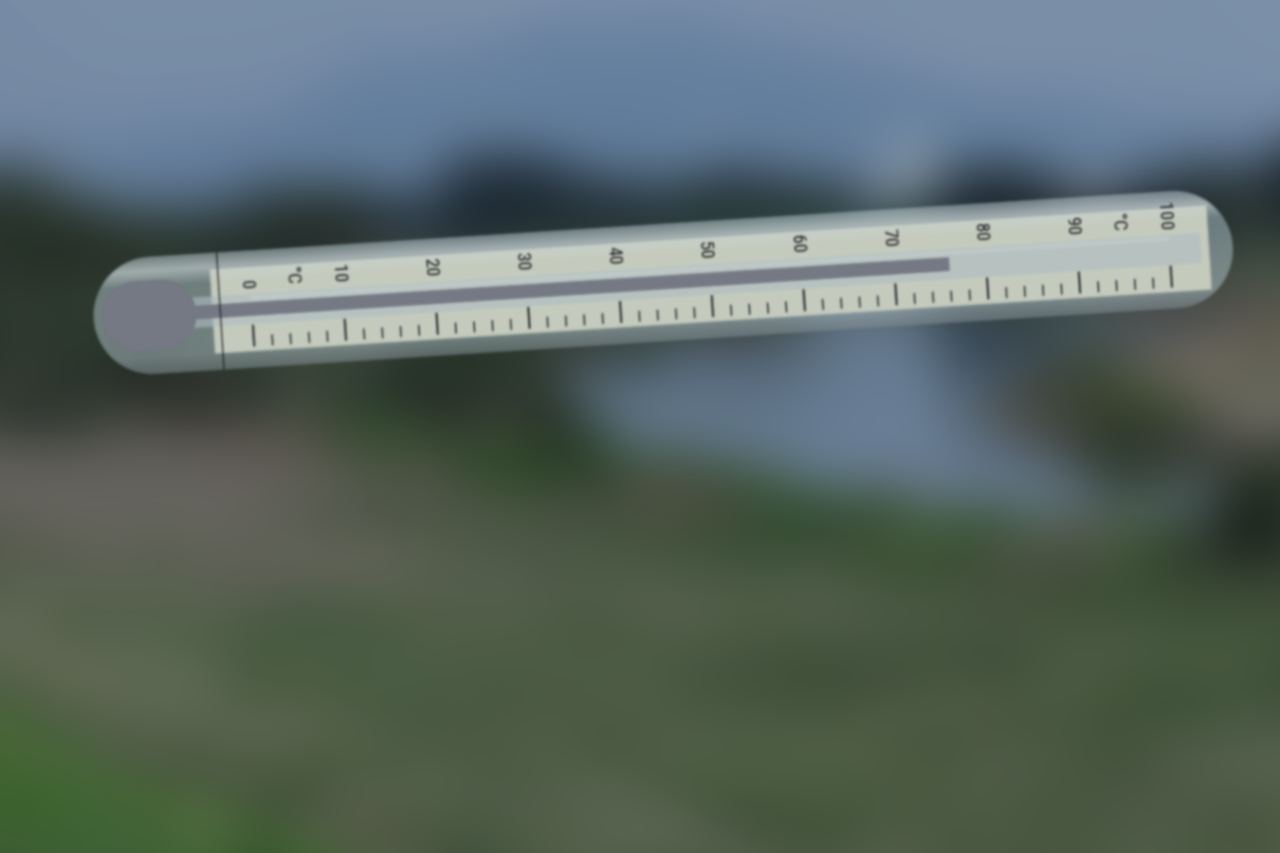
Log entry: 76 °C
